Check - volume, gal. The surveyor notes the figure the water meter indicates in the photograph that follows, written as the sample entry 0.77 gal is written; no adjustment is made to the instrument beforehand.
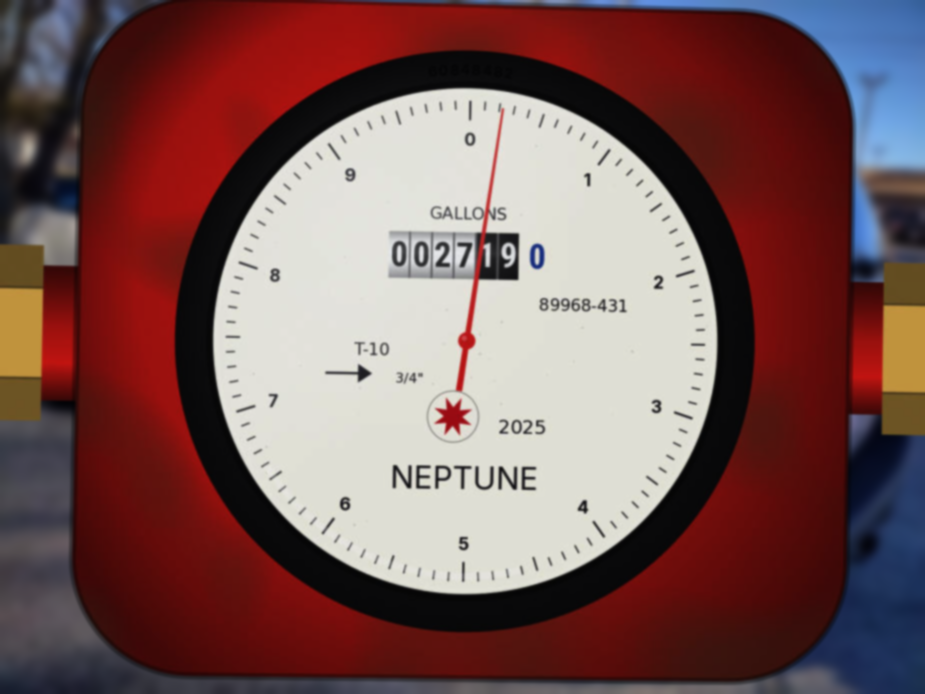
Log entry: 27190.2 gal
